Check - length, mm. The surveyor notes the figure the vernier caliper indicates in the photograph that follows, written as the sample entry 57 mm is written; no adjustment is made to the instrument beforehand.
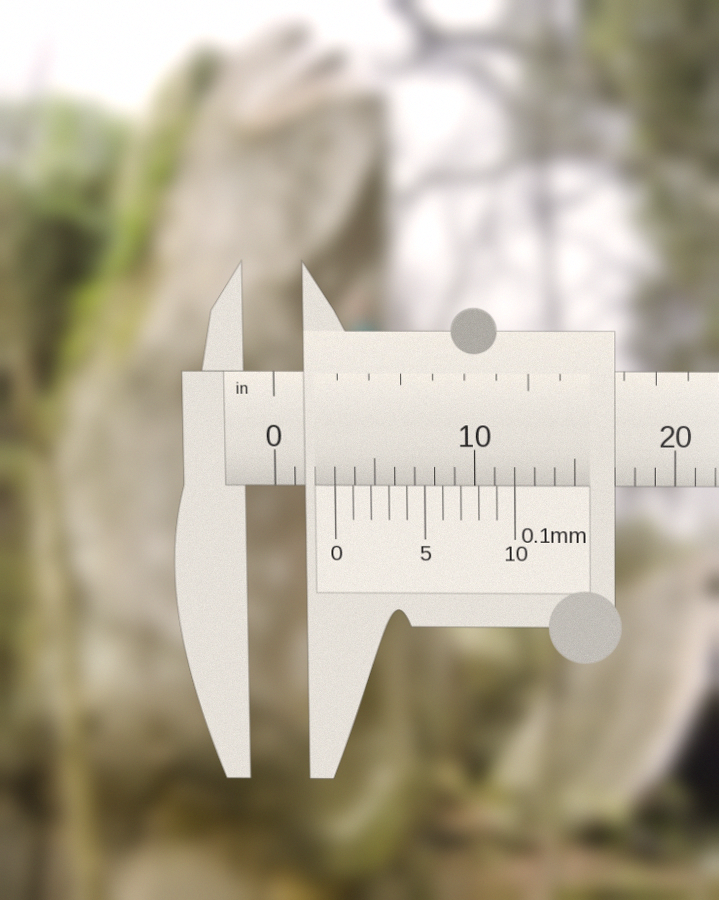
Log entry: 3.0 mm
